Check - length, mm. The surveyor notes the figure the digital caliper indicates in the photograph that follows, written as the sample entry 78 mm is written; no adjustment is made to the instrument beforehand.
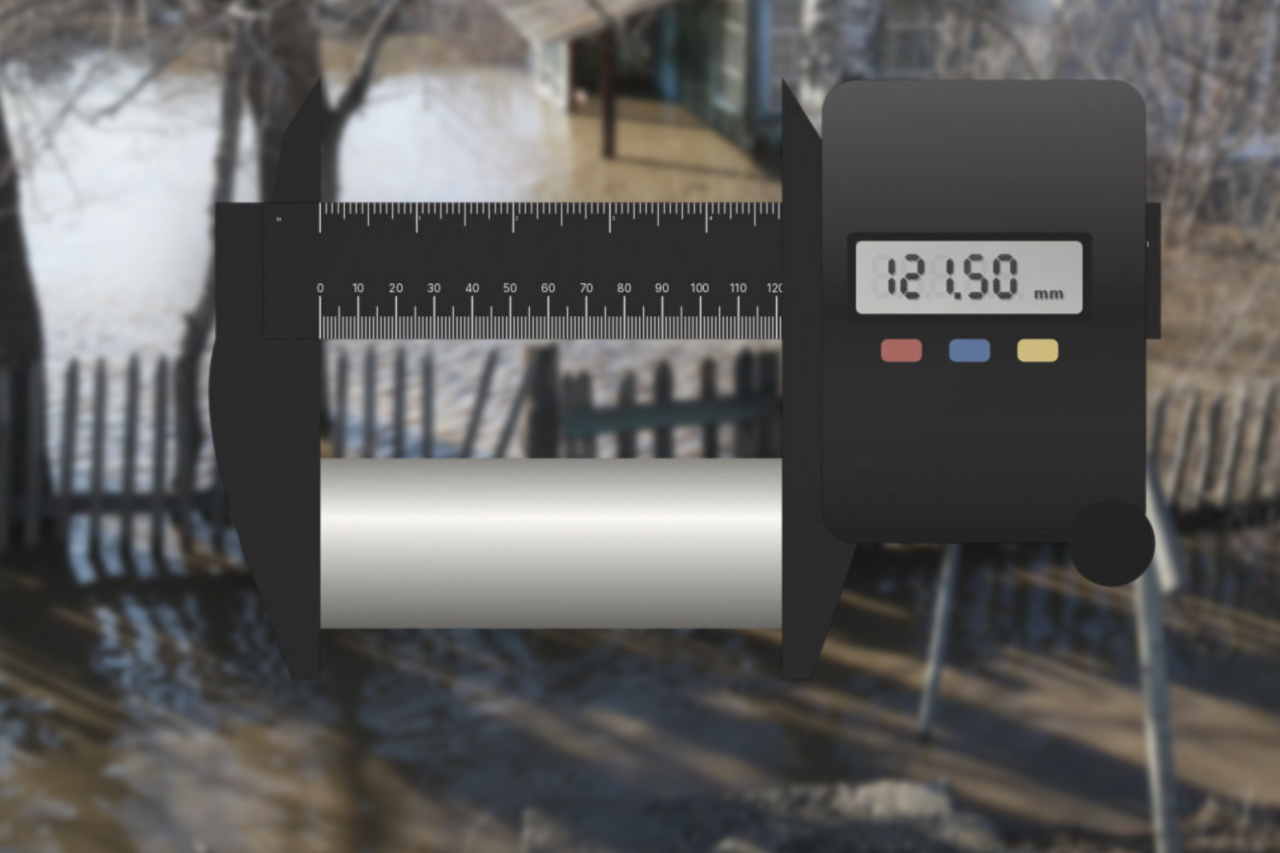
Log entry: 121.50 mm
